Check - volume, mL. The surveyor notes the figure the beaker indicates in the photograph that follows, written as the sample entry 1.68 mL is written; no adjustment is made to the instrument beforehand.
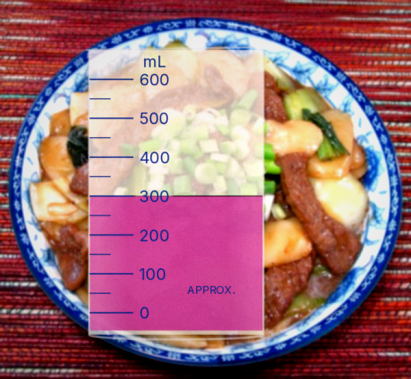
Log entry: 300 mL
